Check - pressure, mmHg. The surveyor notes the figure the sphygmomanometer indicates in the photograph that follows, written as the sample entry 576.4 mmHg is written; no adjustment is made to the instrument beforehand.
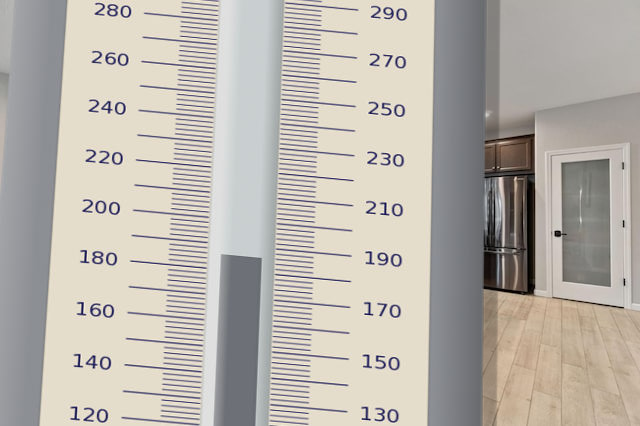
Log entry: 186 mmHg
